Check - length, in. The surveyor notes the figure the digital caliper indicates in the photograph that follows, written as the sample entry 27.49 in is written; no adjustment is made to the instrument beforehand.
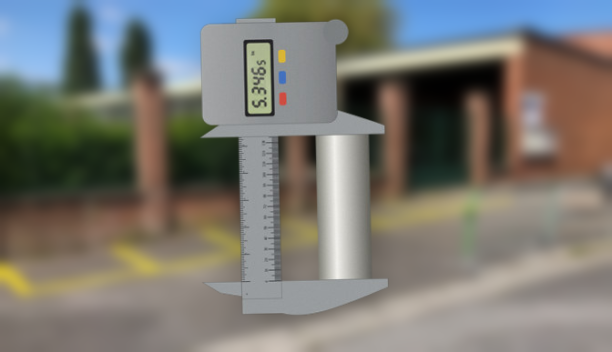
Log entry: 5.3465 in
